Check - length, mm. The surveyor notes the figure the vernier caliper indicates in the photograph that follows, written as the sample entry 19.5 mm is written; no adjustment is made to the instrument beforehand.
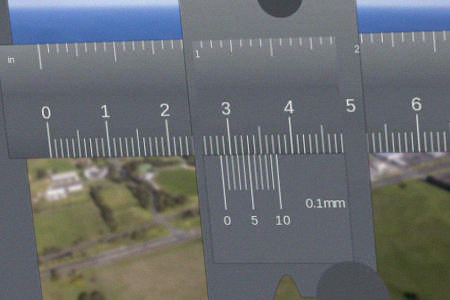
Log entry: 28.4 mm
